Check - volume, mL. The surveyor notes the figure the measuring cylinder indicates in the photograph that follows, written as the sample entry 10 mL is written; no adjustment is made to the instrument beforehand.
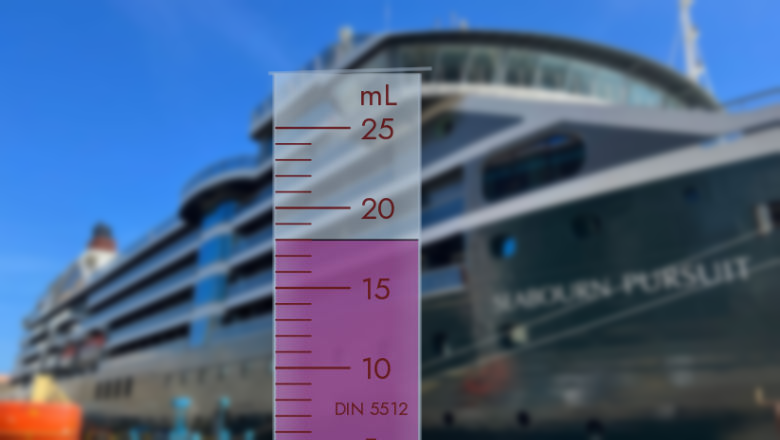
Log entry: 18 mL
